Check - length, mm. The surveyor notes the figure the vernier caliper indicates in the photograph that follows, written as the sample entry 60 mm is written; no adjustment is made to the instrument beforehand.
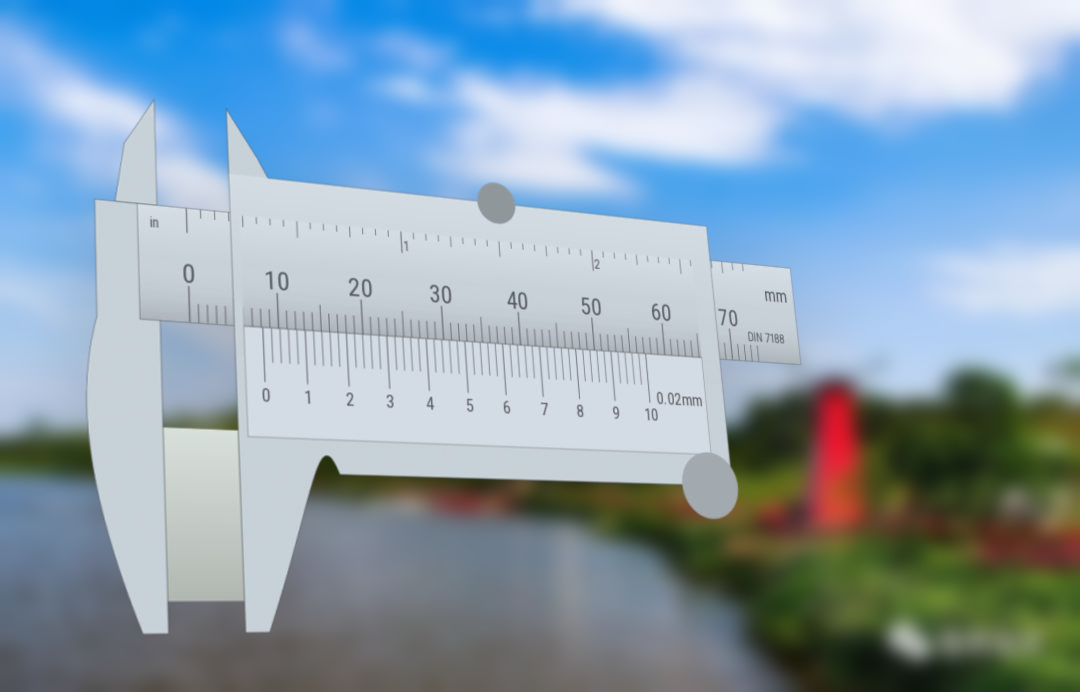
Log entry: 8.2 mm
